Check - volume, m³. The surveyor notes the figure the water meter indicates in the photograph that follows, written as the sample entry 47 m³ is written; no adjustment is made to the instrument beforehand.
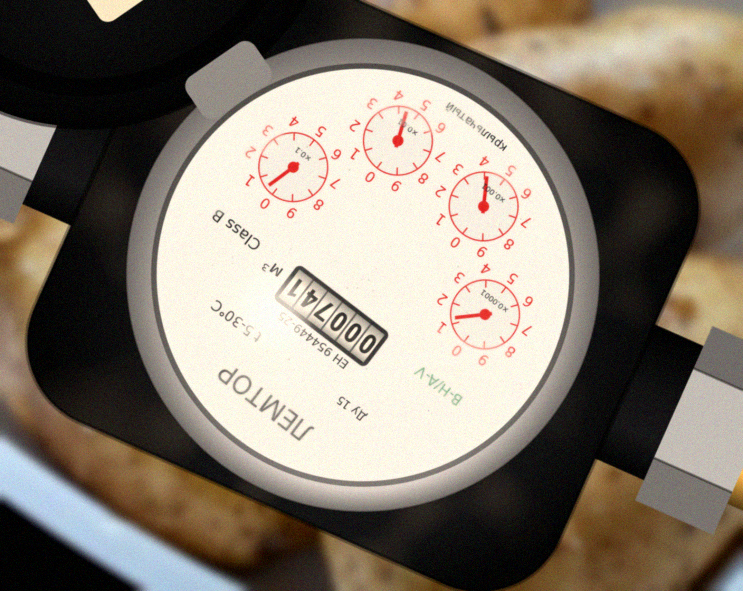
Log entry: 741.0441 m³
